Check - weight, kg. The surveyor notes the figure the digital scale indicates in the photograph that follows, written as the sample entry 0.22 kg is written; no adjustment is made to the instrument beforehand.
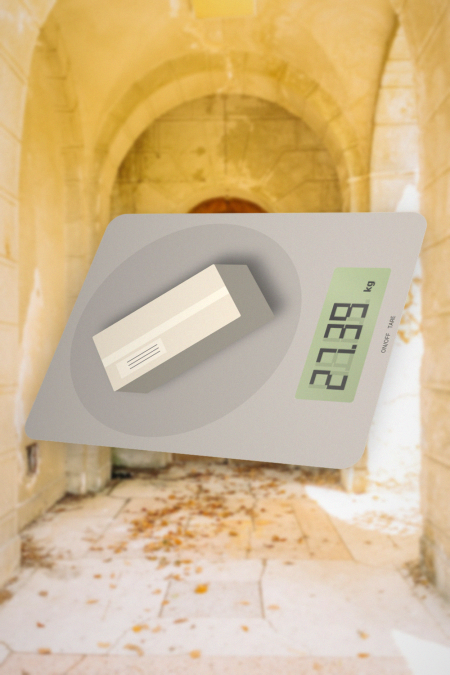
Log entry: 27.39 kg
